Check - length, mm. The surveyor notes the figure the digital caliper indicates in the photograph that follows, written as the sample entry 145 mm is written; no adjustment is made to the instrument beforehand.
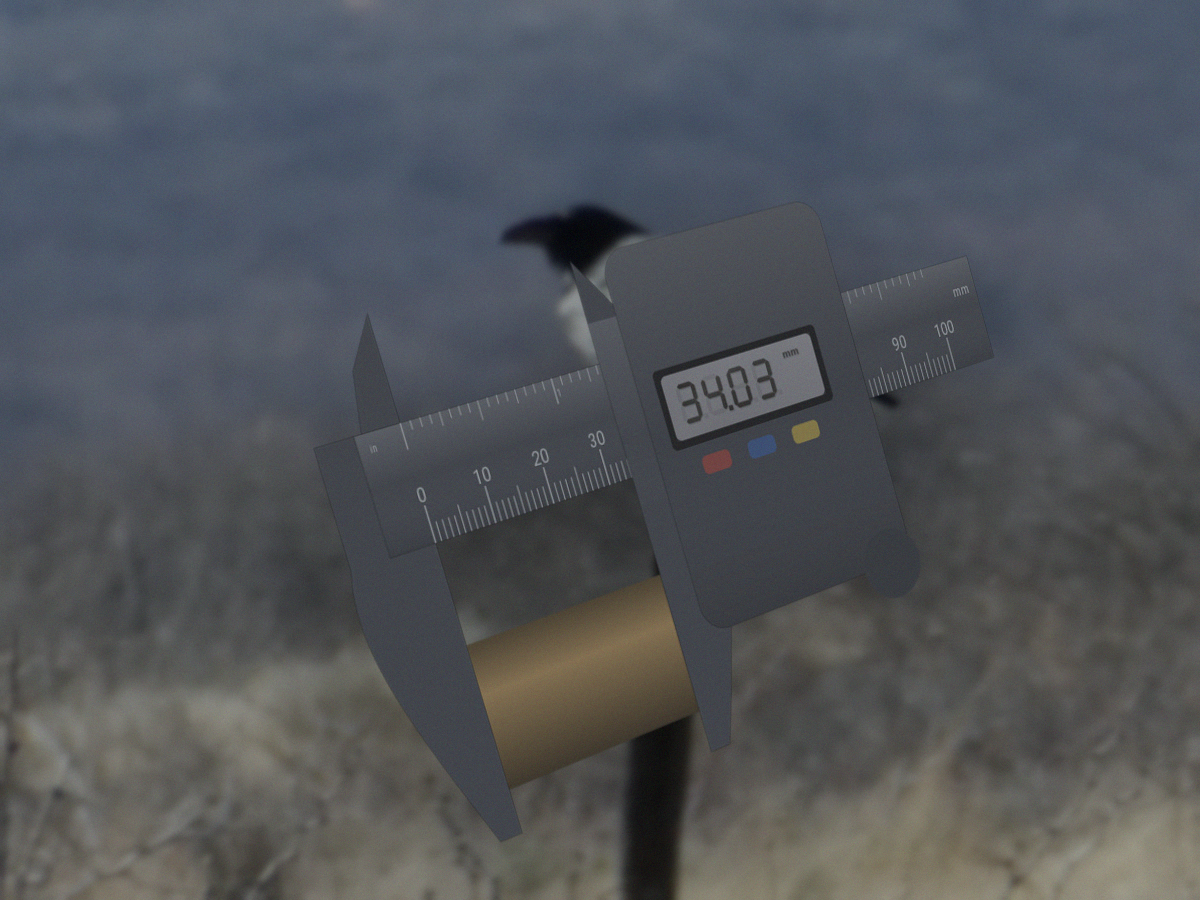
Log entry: 34.03 mm
